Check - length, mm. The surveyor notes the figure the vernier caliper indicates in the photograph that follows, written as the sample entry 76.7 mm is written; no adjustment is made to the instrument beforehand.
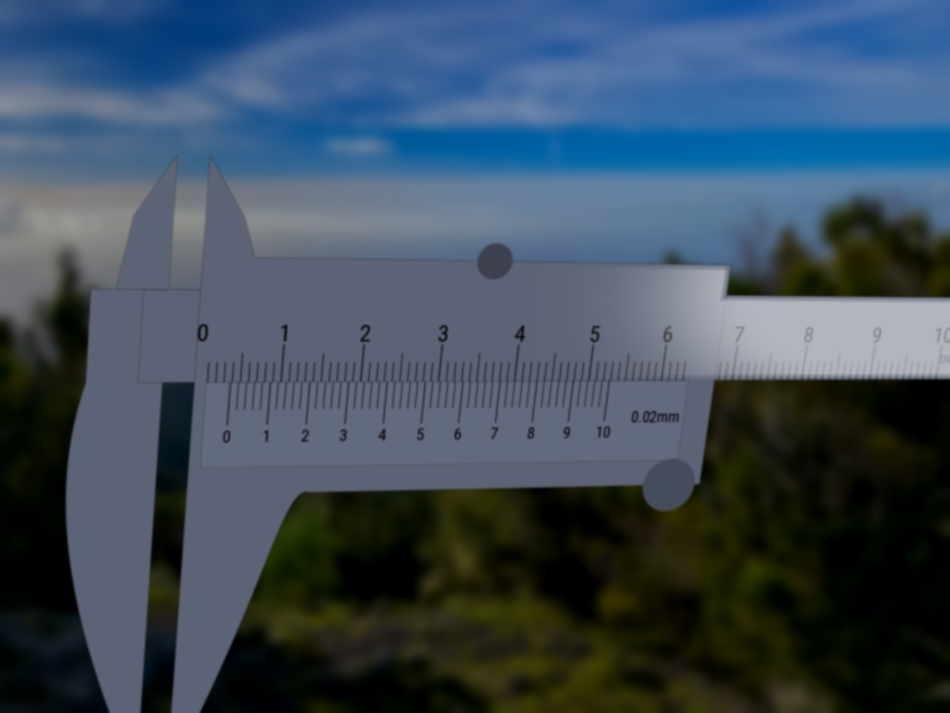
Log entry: 3.8 mm
